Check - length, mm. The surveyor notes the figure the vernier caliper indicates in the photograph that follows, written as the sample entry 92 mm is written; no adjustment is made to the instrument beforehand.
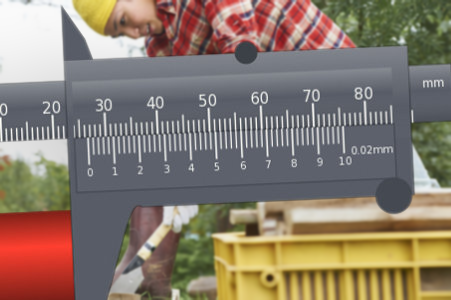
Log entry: 26.6 mm
